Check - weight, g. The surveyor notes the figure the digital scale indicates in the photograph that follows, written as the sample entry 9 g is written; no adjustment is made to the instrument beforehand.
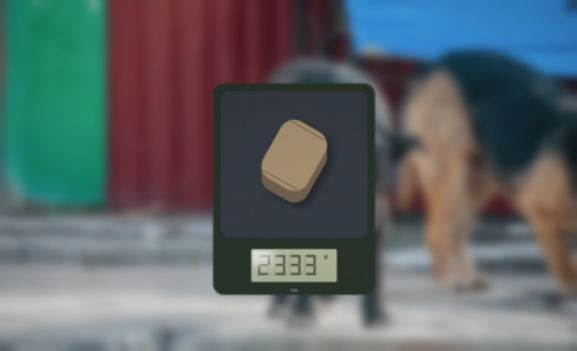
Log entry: 2333 g
